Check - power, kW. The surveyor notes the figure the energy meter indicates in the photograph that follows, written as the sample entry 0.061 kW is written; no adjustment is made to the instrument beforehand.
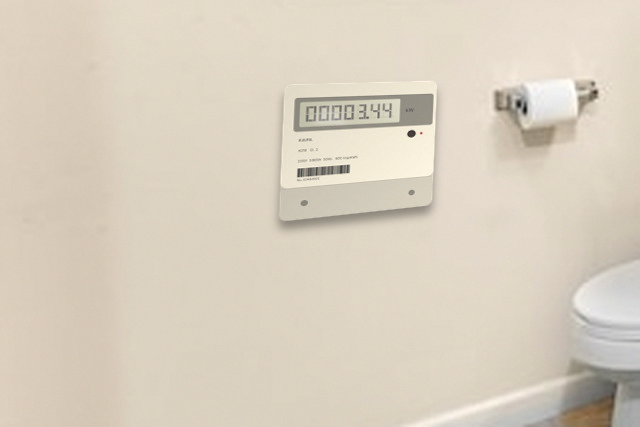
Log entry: 3.44 kW
